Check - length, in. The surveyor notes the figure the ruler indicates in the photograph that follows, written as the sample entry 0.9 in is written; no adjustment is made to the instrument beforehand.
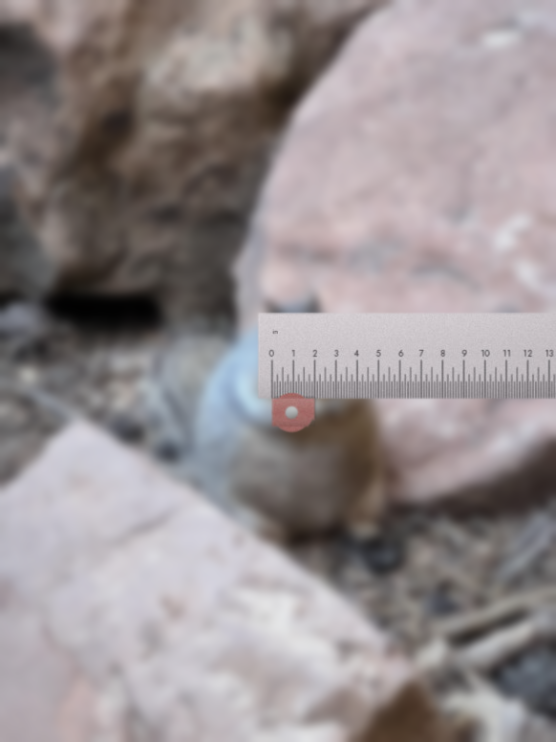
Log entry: 2 in
